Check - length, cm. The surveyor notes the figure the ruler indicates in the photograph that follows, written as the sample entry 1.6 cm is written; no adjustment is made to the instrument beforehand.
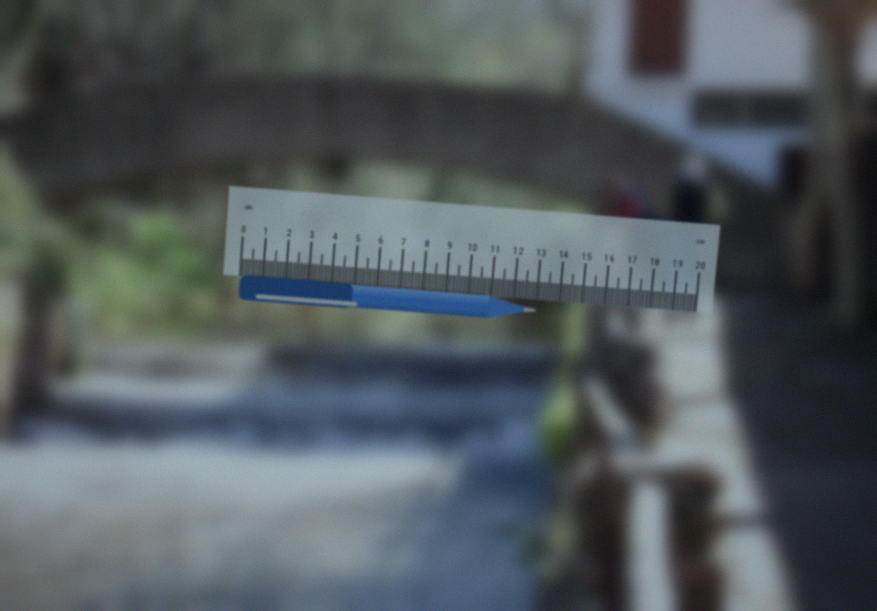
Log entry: 13 cm
